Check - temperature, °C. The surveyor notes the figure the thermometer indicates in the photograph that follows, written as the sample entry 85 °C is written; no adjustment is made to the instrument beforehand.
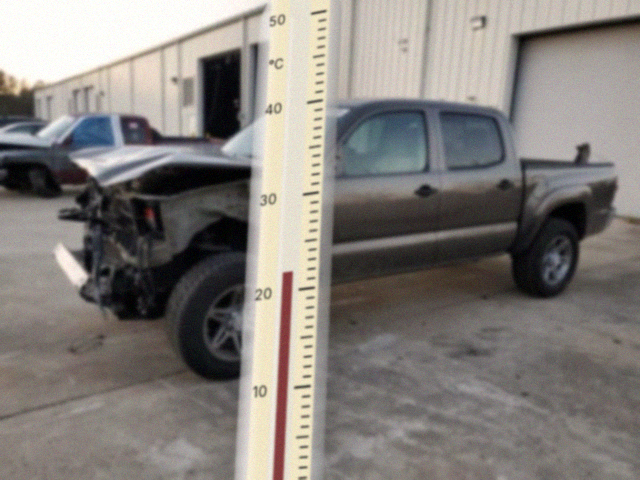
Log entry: 22 °C
